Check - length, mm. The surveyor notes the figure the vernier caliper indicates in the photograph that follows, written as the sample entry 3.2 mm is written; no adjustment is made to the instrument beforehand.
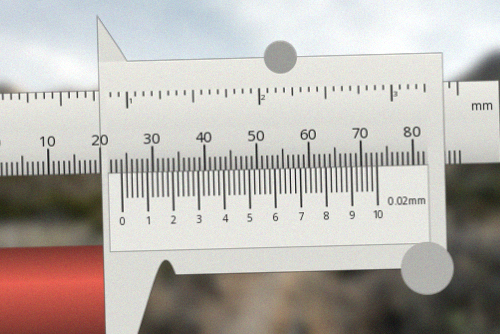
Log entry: 24.0 mm
